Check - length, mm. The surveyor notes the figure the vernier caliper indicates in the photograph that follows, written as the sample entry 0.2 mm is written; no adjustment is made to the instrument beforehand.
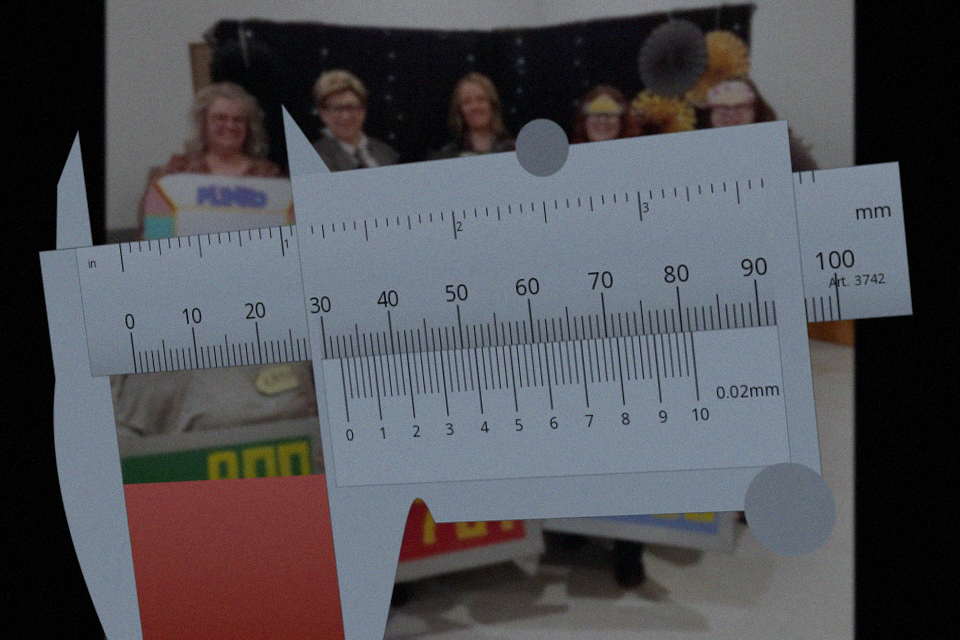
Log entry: 32.2 mm
